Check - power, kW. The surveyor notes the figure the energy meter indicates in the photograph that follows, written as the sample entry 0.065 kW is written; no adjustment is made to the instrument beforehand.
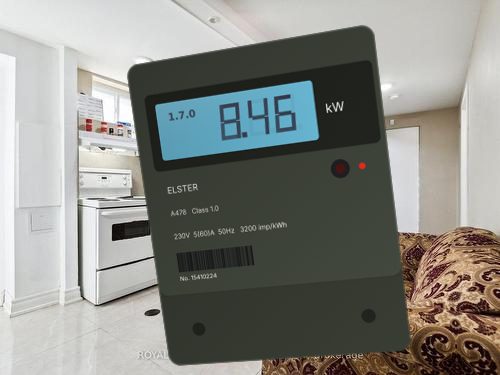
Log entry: 8.46 kW
